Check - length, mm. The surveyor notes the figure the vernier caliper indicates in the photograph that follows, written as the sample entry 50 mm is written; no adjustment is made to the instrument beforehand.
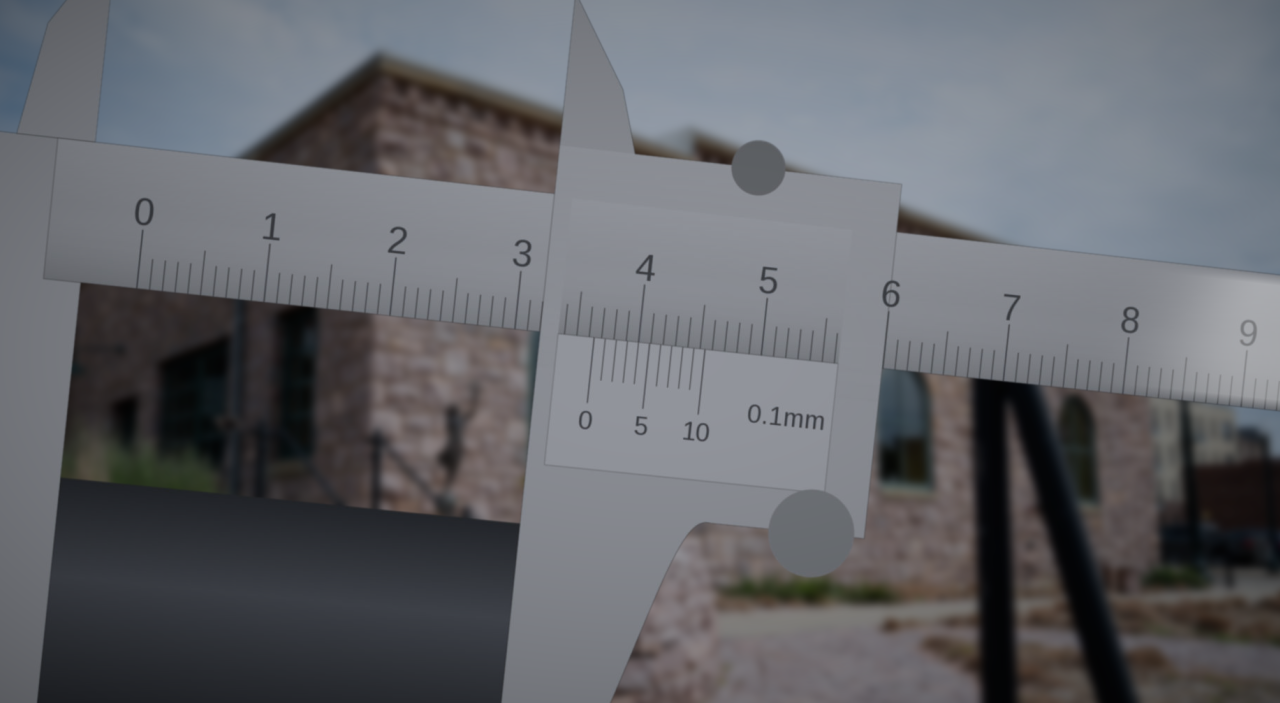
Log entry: 36.4 mm
